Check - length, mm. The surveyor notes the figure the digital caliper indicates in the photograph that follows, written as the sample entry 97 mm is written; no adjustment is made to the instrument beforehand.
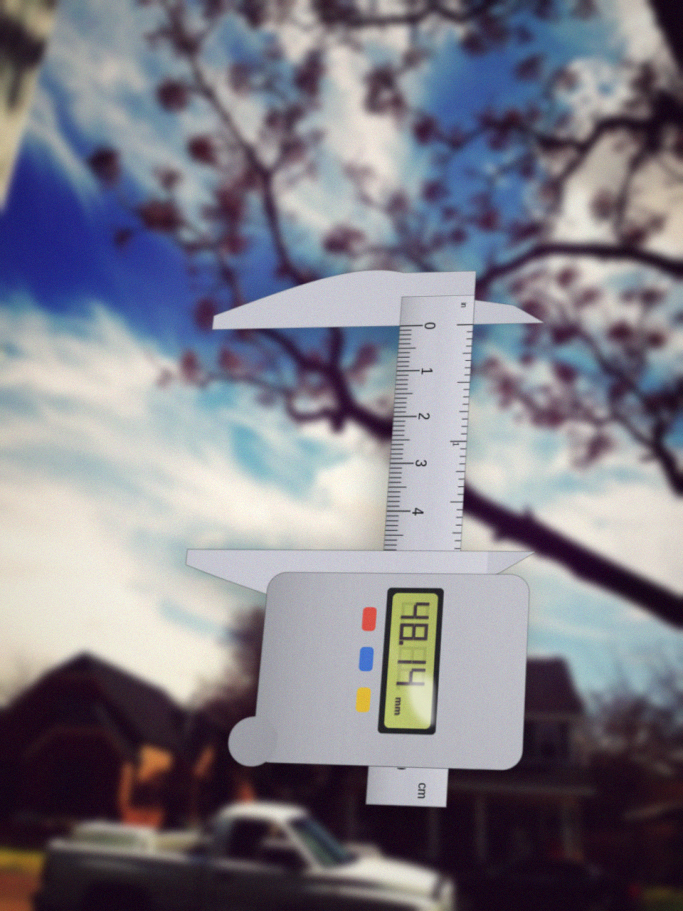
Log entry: 48.14 mm
